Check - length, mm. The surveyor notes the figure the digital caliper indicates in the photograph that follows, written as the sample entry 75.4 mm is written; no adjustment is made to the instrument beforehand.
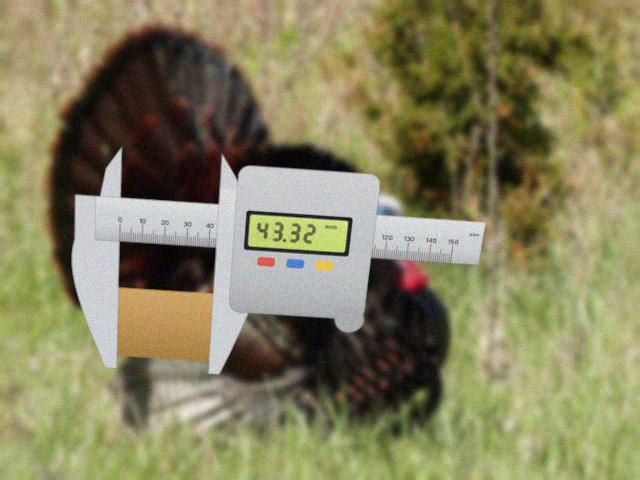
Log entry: 43.32 mm
